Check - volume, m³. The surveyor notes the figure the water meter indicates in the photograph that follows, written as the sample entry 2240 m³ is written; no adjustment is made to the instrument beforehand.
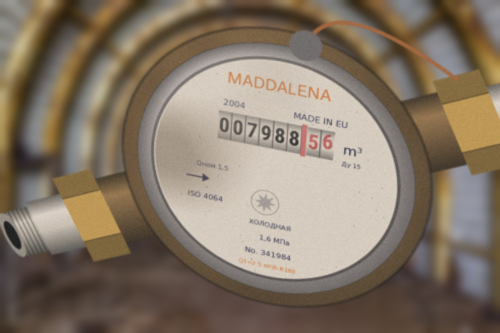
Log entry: 7988.56 m³
